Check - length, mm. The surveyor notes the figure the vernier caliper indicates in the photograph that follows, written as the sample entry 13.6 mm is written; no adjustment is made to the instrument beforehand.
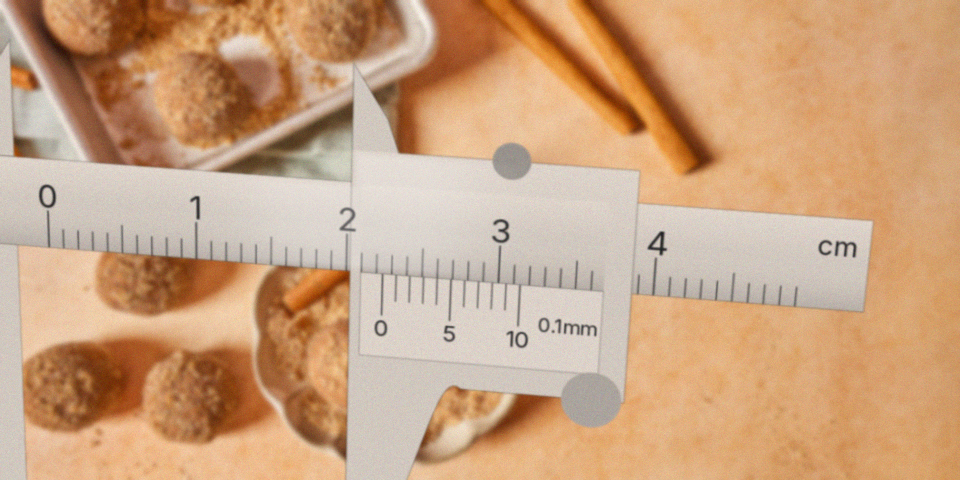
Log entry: 22.4 mm
